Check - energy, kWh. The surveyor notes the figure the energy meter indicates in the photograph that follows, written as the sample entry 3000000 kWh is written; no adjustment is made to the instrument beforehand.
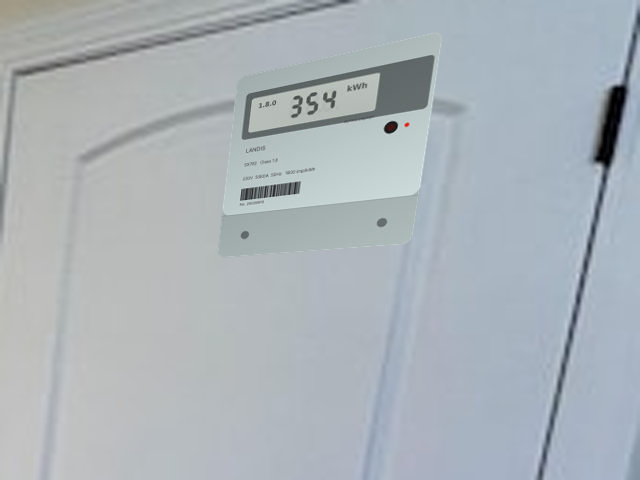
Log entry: 354 kWh
